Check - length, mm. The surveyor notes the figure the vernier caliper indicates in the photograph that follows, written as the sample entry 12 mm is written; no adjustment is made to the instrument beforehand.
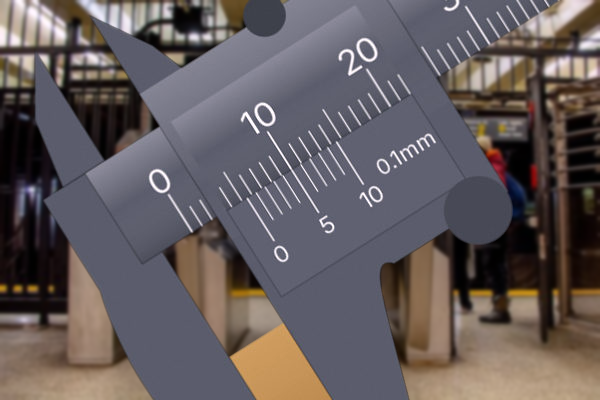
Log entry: 5.5 mm
